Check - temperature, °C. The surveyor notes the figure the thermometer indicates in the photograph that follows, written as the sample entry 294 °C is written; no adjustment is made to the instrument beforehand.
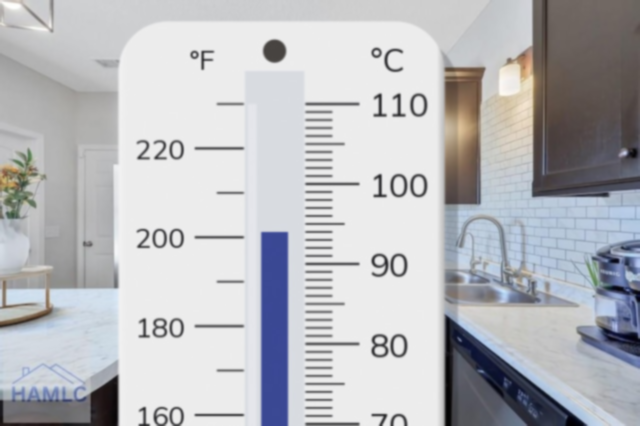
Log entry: 94 °C
